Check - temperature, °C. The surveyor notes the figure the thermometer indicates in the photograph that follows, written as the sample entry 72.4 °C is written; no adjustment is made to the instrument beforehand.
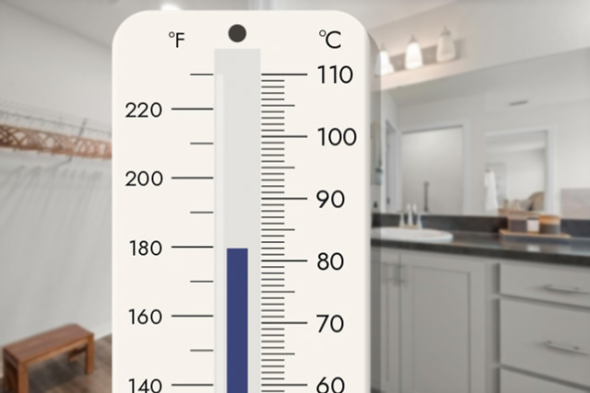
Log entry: 82 °C
